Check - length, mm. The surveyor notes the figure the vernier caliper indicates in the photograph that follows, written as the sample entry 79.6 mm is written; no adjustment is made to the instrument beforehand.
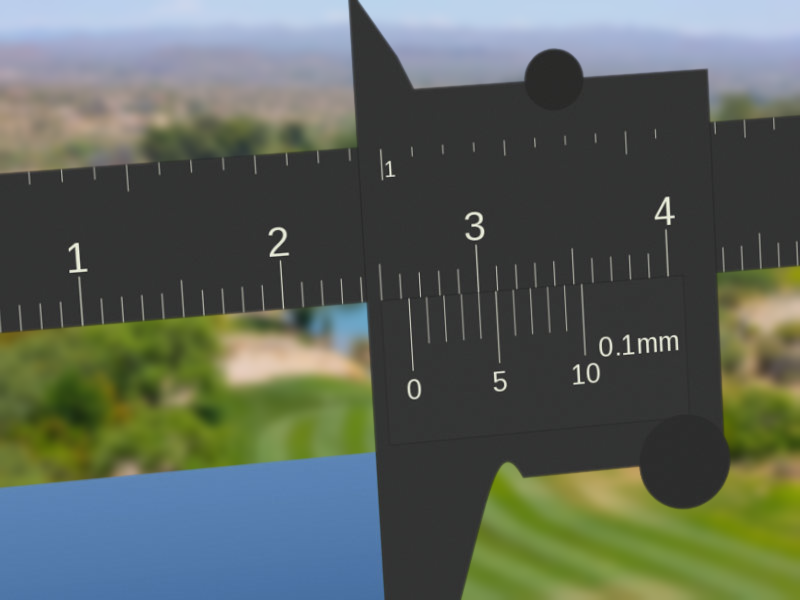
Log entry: 26.4 mm
